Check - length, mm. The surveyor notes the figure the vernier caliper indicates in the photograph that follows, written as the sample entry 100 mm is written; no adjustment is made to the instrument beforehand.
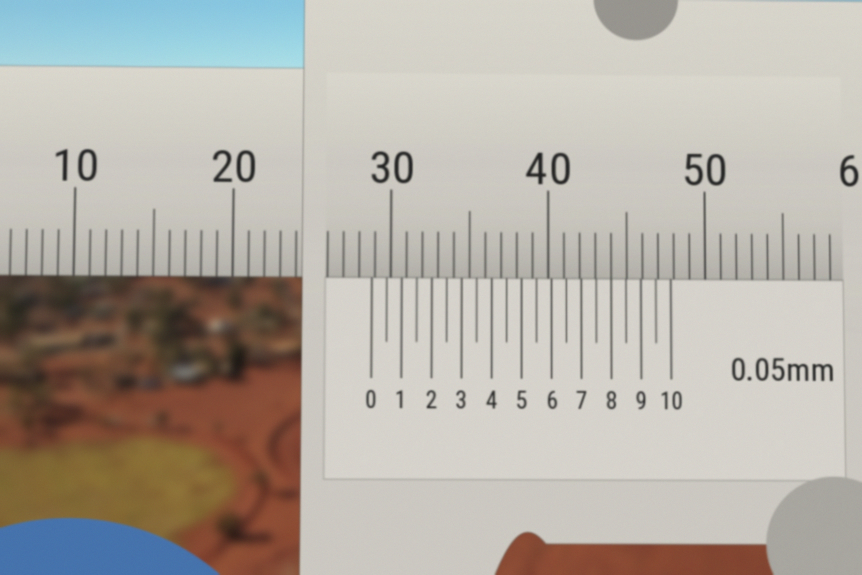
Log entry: 28.8 mm
